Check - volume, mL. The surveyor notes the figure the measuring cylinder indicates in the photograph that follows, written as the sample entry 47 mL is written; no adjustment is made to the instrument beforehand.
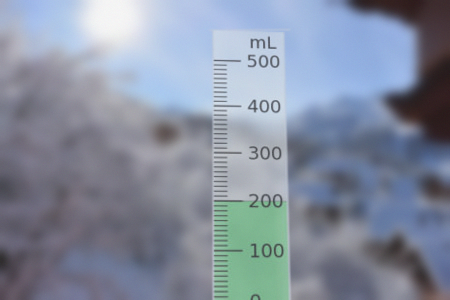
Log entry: 200 mL
